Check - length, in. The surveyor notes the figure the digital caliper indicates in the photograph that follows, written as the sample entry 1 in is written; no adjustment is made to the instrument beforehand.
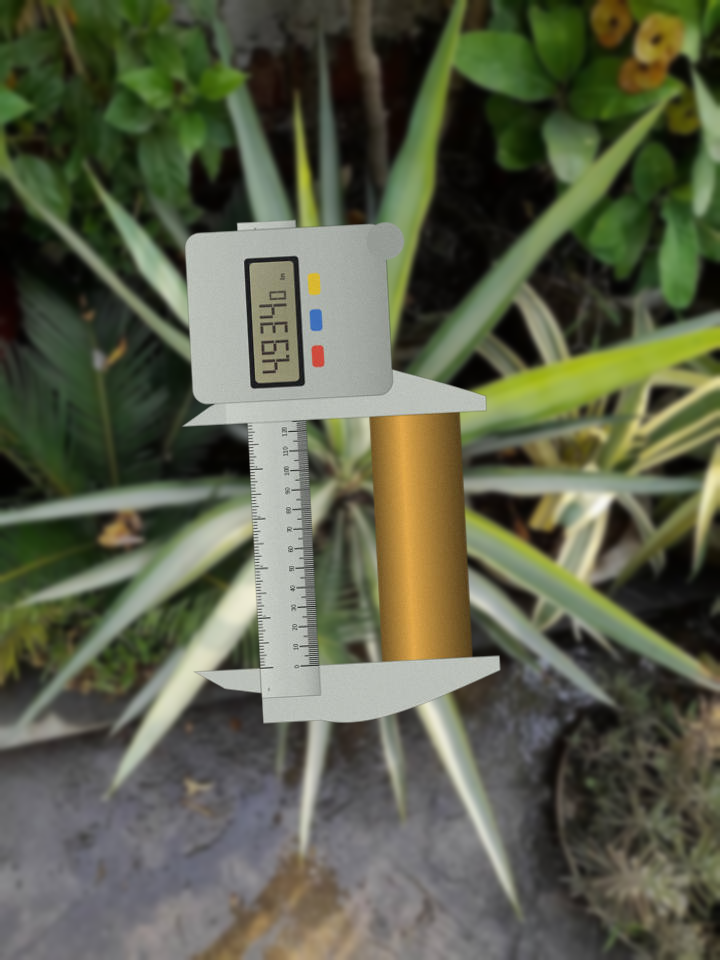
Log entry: 4.9340 in
